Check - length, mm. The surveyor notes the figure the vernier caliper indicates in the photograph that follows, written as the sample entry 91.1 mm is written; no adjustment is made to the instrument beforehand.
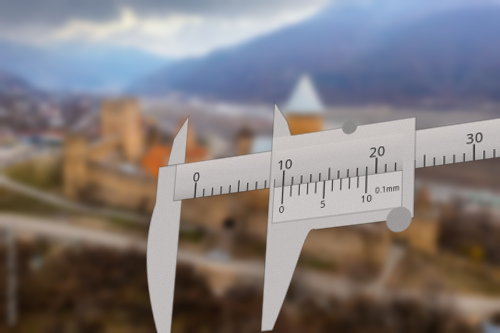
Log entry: 10.0 mm
